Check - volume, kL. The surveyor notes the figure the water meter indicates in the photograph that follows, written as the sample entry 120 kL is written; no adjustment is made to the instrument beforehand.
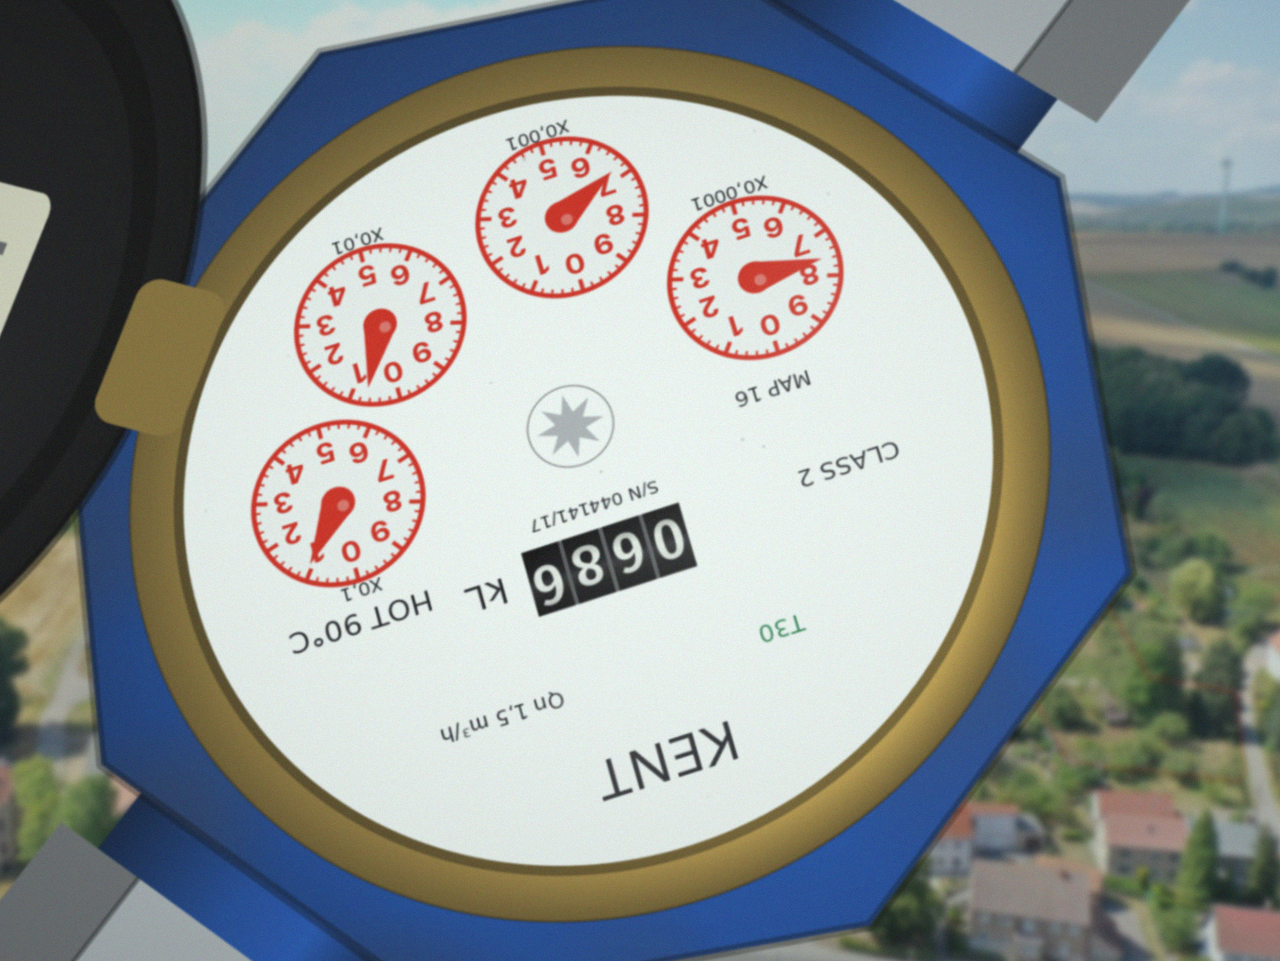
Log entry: 686.1067 kL
